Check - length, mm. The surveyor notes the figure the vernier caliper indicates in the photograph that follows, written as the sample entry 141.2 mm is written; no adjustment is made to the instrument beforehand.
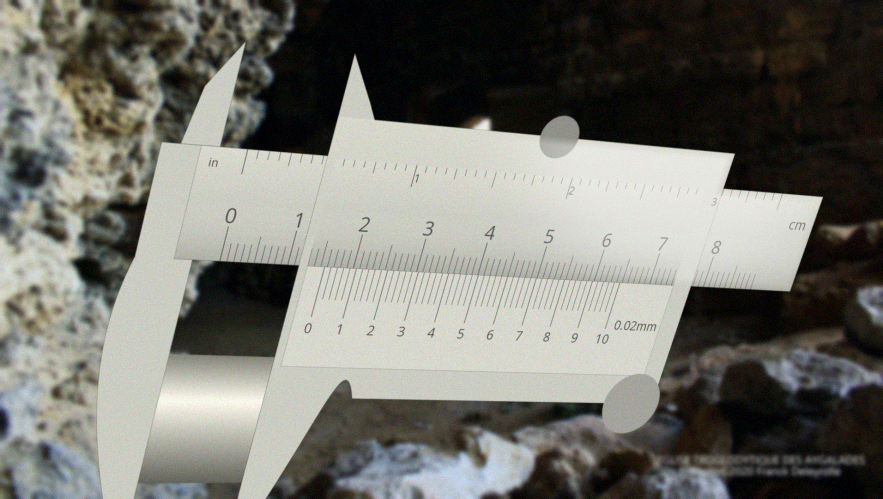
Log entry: 15.6 mm
